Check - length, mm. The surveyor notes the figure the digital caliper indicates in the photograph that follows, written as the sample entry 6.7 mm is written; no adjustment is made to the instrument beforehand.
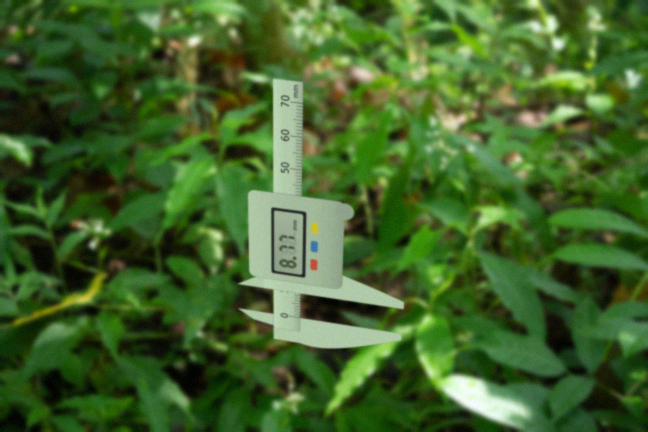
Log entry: 8.77 mm
